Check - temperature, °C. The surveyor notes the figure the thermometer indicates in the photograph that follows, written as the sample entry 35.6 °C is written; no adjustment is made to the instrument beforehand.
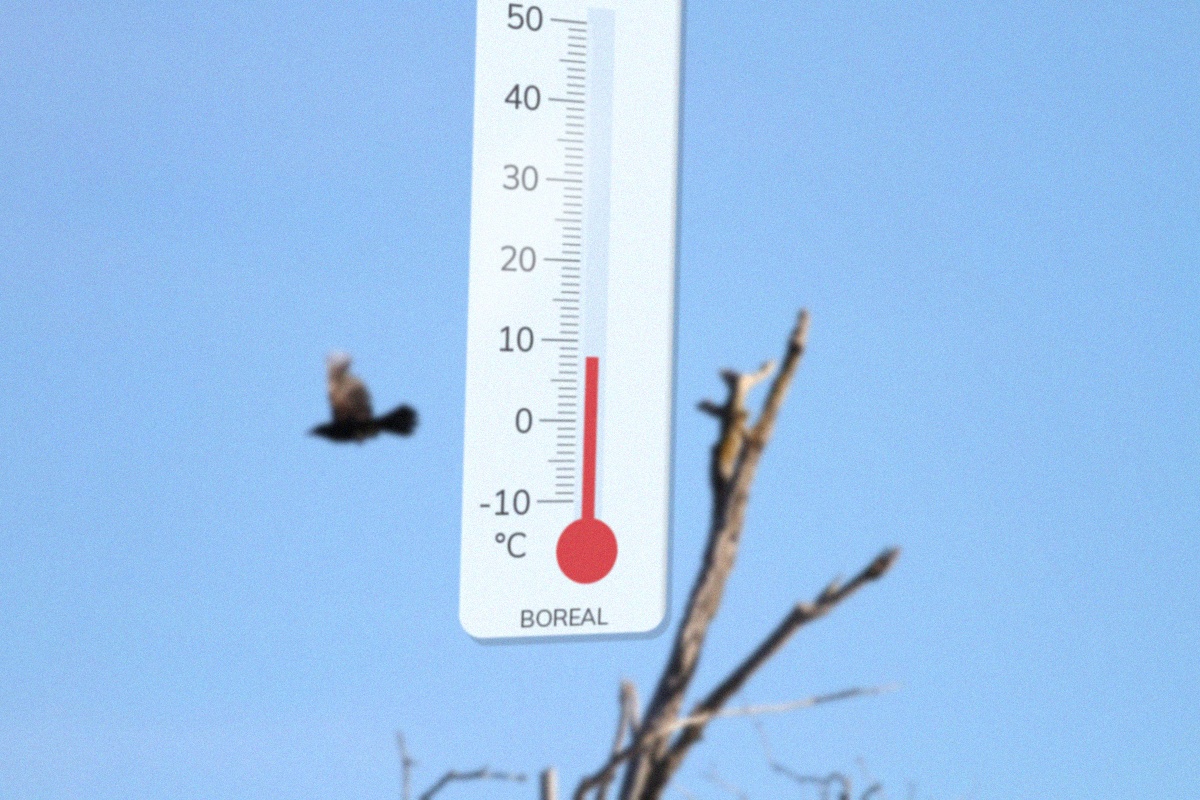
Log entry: 8 °C
